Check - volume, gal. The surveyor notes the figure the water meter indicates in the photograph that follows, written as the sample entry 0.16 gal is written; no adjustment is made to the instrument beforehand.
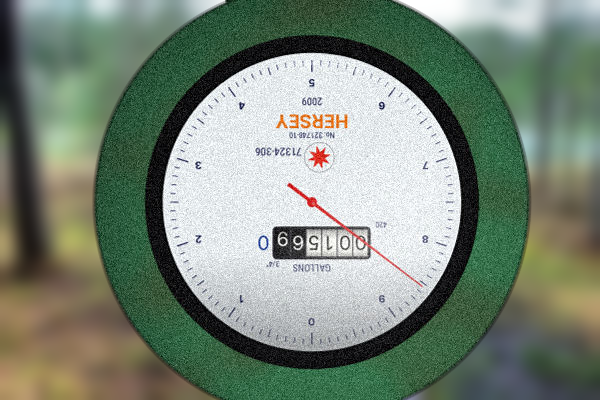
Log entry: 15688.5 gal
